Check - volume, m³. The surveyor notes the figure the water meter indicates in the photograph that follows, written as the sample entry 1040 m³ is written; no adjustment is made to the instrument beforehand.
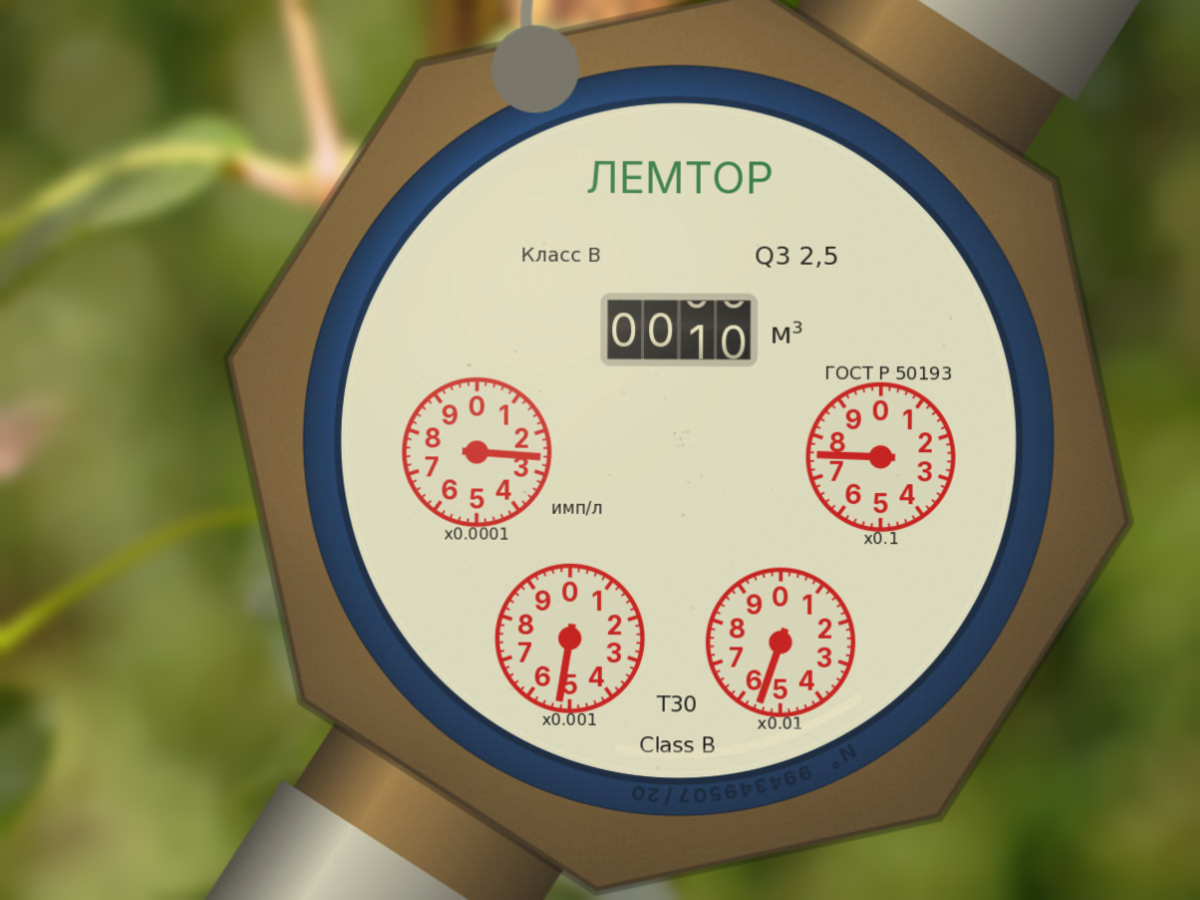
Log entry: 9.7552 m³
